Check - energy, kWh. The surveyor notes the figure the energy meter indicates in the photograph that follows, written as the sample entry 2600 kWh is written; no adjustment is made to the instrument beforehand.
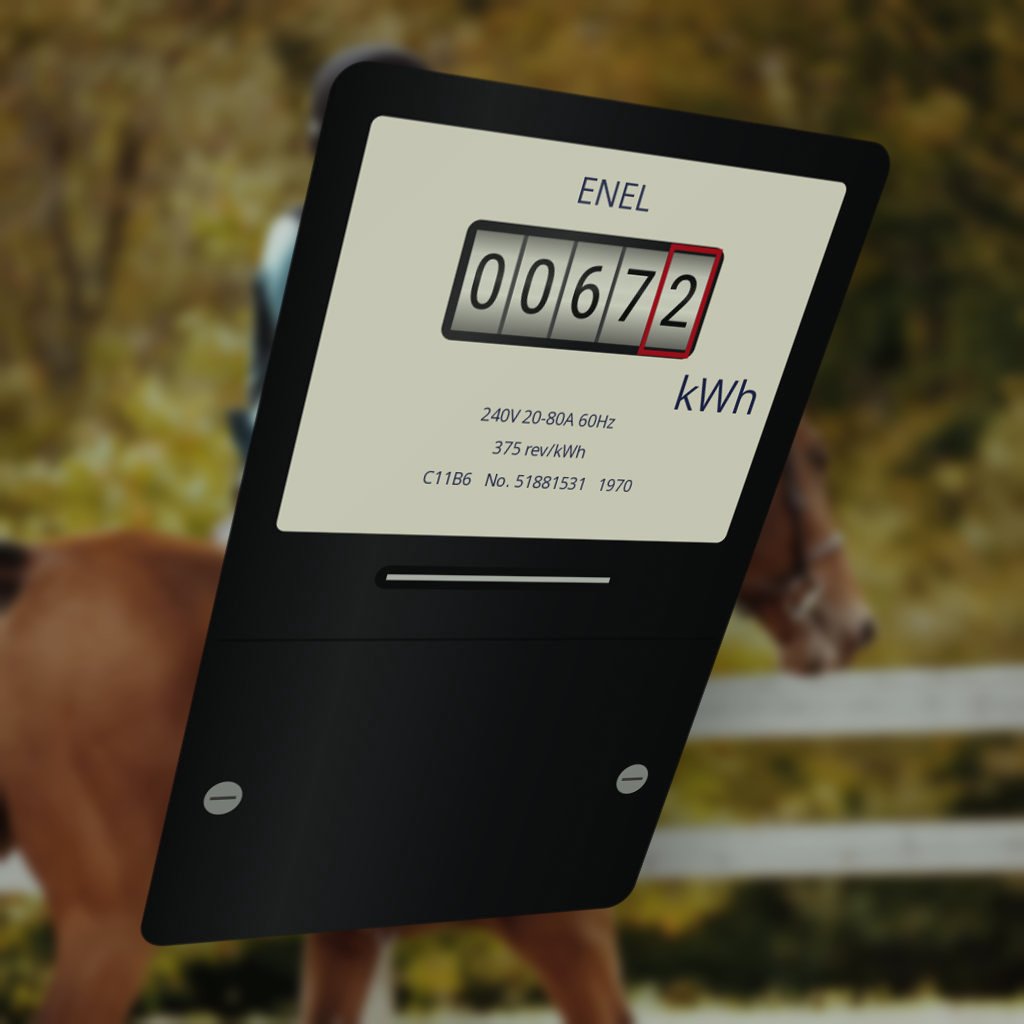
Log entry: 67.2 kWh
